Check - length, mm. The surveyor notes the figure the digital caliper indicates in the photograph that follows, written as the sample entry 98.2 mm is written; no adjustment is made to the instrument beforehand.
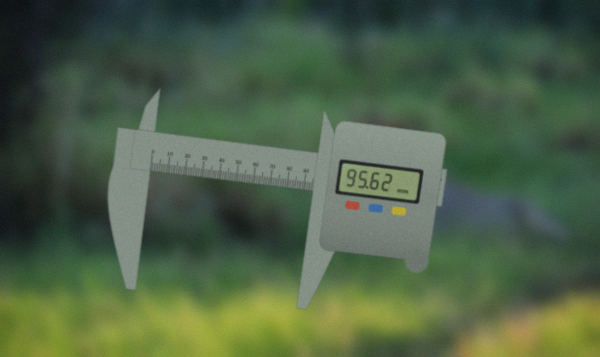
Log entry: 95.62 mm
